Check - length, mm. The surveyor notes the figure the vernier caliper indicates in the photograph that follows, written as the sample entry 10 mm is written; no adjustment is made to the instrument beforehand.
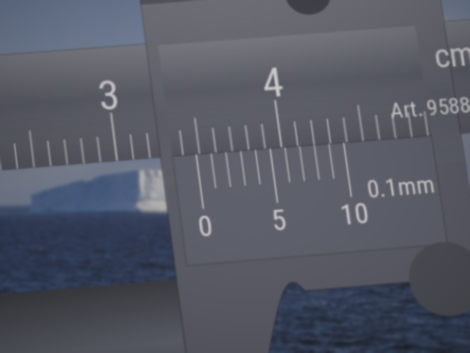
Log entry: 34.8 mm
